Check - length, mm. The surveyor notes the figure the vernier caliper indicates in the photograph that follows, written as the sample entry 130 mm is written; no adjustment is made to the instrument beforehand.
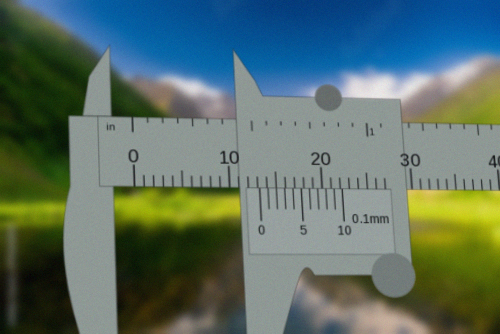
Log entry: 13.2 mm
